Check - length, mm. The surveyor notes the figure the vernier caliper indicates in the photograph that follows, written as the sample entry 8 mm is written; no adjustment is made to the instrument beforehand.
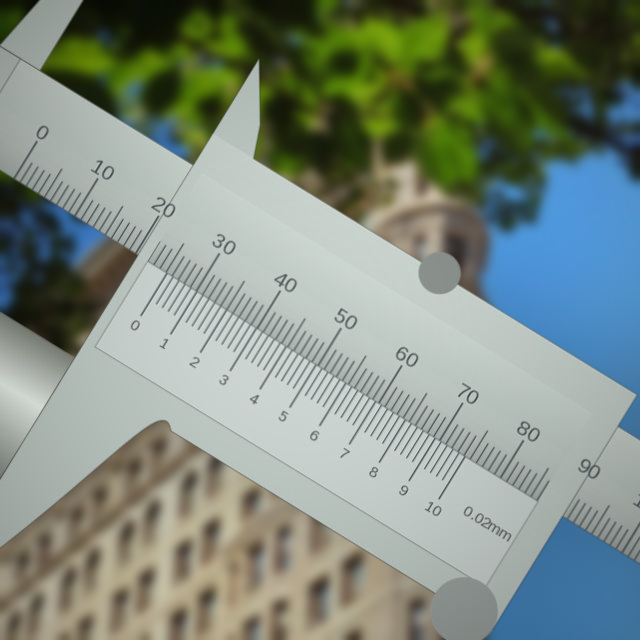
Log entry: 25.2 mm
